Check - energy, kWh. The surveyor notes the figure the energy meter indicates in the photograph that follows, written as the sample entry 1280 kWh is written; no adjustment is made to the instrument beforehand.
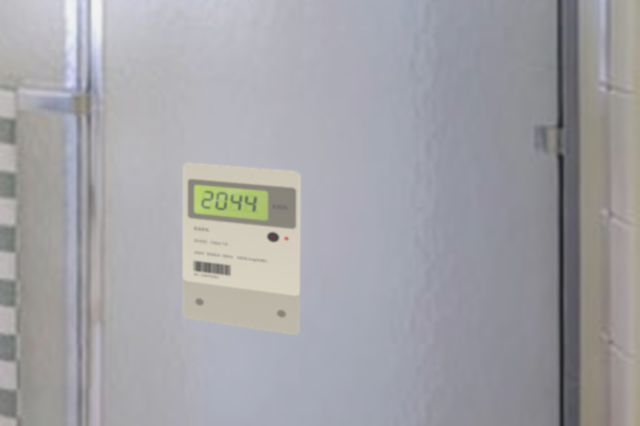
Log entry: 2044 kWh
